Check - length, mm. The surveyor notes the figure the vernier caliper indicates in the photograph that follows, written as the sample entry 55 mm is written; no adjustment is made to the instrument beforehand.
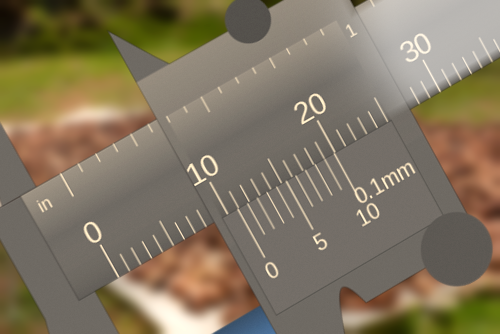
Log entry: 10.9 mm
